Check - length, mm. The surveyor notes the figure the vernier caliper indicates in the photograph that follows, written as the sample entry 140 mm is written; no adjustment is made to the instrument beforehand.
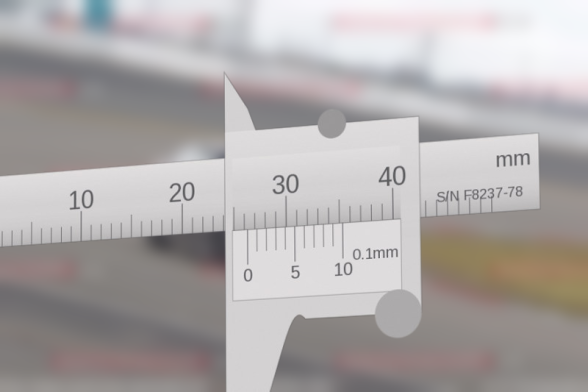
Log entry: 26.3 mm
